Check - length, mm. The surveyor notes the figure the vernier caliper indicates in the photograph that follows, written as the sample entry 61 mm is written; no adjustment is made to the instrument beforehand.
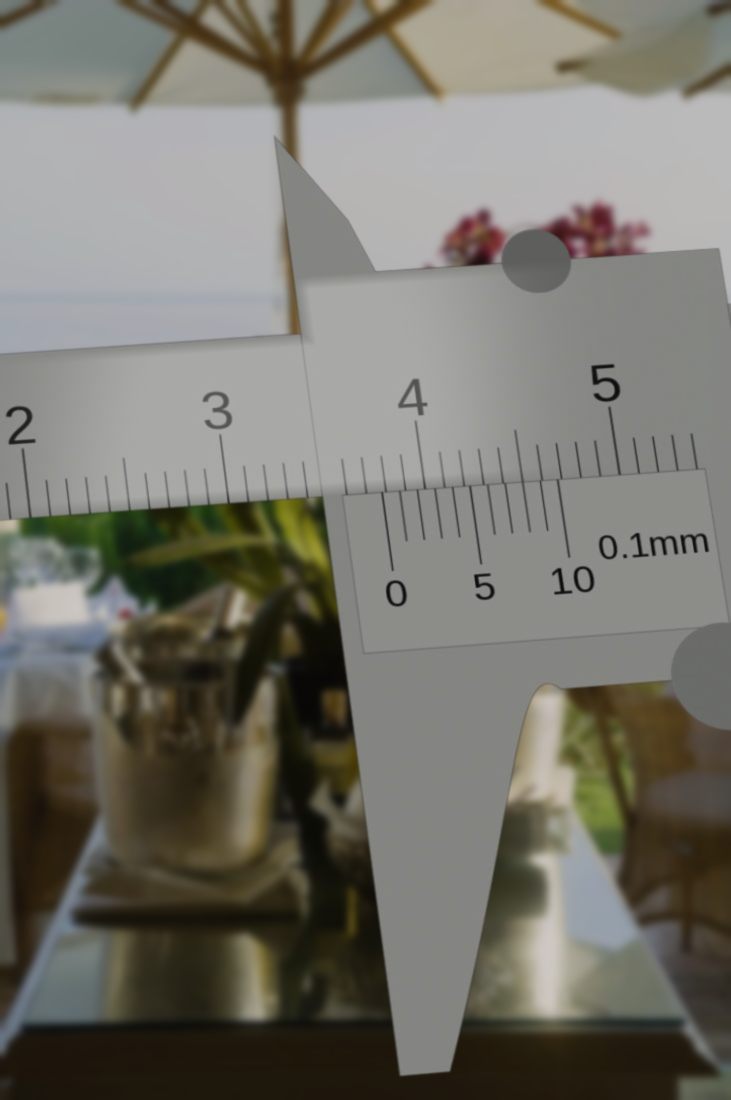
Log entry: 37.8 mm
